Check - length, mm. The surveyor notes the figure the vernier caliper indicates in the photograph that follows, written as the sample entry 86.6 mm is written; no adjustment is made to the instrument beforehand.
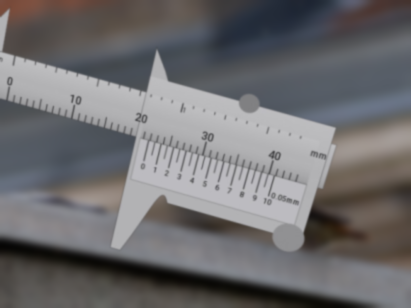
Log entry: 21.8 mm
